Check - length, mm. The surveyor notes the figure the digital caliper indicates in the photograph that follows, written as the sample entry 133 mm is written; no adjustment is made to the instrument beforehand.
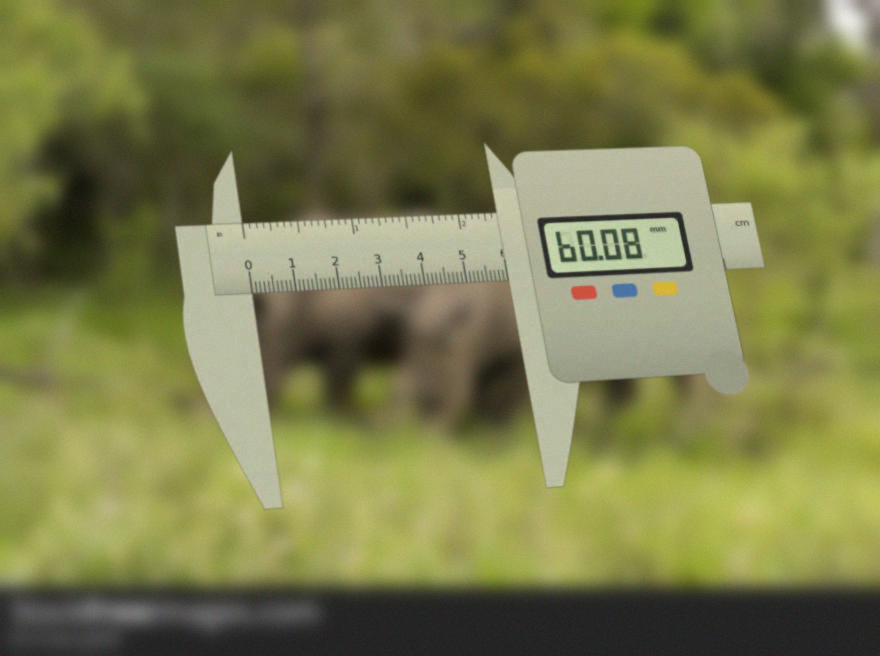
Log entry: 60.08 mm
